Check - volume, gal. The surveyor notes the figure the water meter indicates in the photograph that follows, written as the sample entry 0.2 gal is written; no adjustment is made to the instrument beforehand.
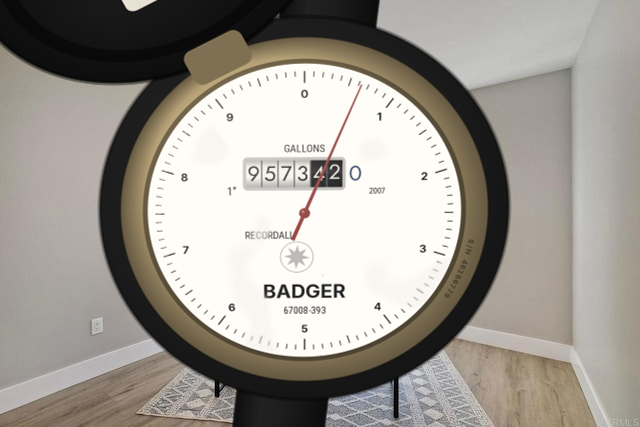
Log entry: 9573420.6 gal
